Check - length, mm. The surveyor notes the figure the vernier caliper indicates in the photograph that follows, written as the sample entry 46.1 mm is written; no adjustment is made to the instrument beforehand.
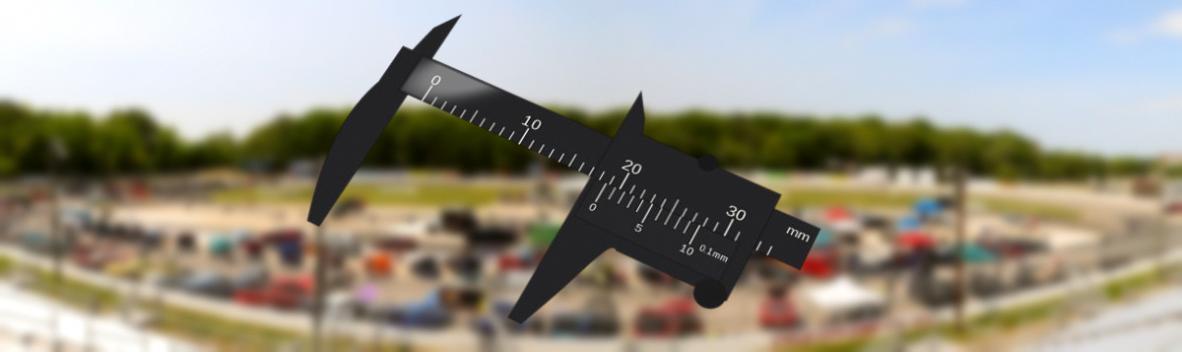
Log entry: 18.7 mm
